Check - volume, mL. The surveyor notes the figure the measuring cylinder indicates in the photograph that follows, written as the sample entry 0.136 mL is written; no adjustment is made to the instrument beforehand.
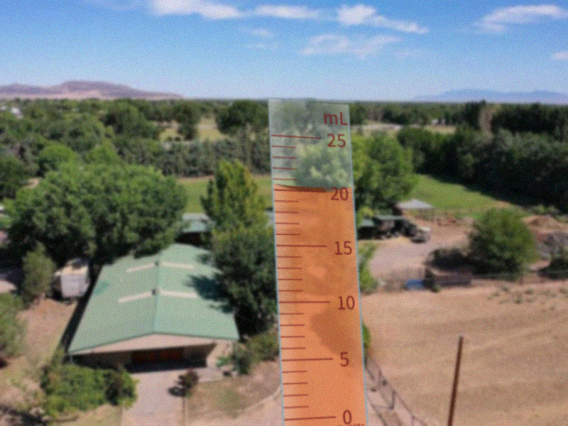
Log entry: 20 mL
